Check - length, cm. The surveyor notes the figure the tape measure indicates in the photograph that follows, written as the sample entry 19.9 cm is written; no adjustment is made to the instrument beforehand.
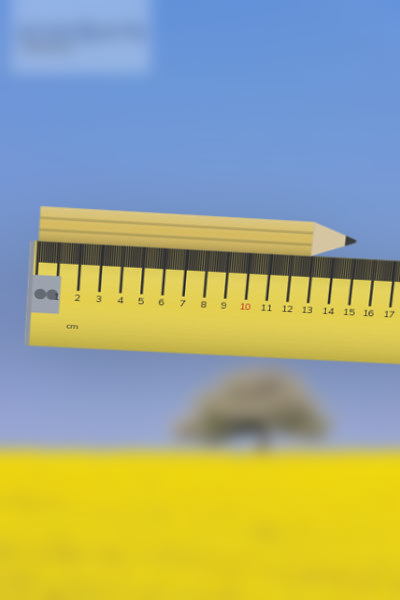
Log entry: 15 cm
